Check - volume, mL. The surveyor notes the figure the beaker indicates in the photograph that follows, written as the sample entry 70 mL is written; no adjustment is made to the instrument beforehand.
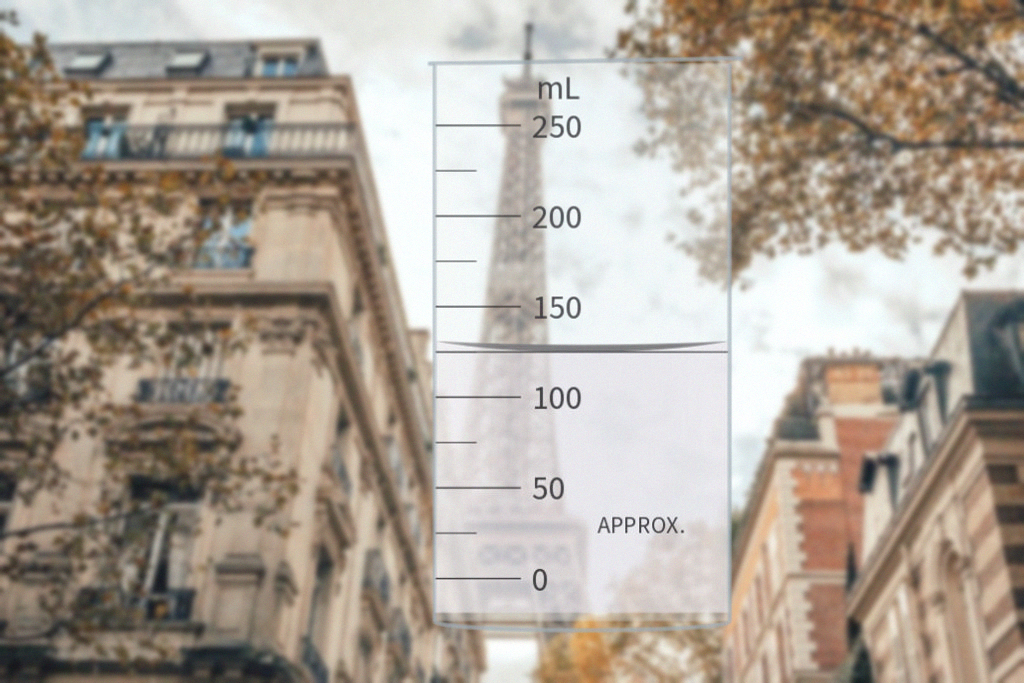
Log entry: 125 mL
